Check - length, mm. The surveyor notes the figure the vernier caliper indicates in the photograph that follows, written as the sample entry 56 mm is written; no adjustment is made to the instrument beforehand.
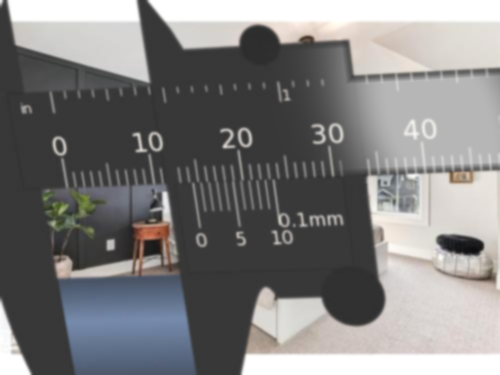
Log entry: 14.4 mm
